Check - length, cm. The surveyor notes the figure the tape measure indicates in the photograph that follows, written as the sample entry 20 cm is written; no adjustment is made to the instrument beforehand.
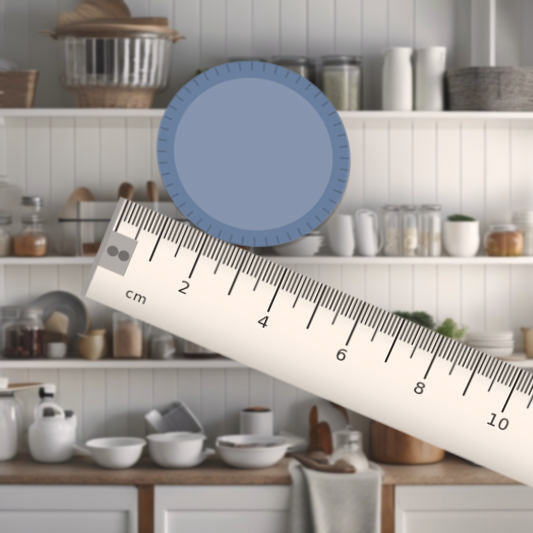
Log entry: 4.5 cm
